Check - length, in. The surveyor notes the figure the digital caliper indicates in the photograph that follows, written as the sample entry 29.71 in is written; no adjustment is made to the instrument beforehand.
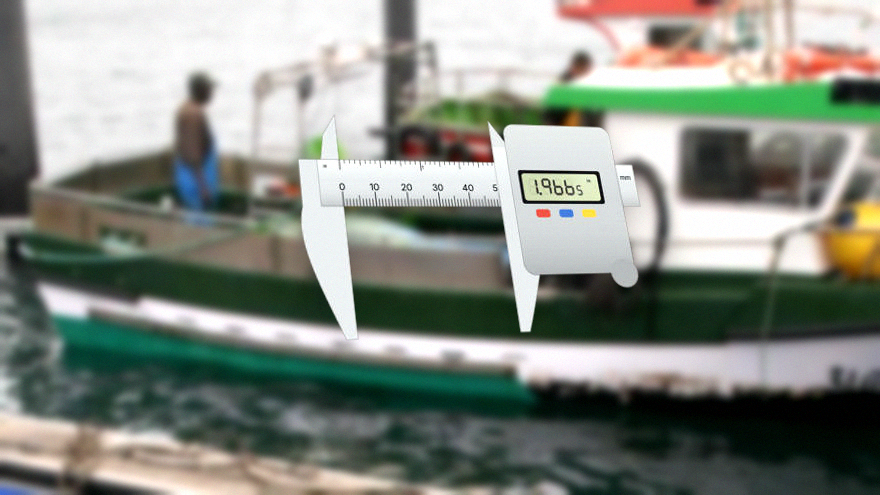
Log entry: 1.9665 in
